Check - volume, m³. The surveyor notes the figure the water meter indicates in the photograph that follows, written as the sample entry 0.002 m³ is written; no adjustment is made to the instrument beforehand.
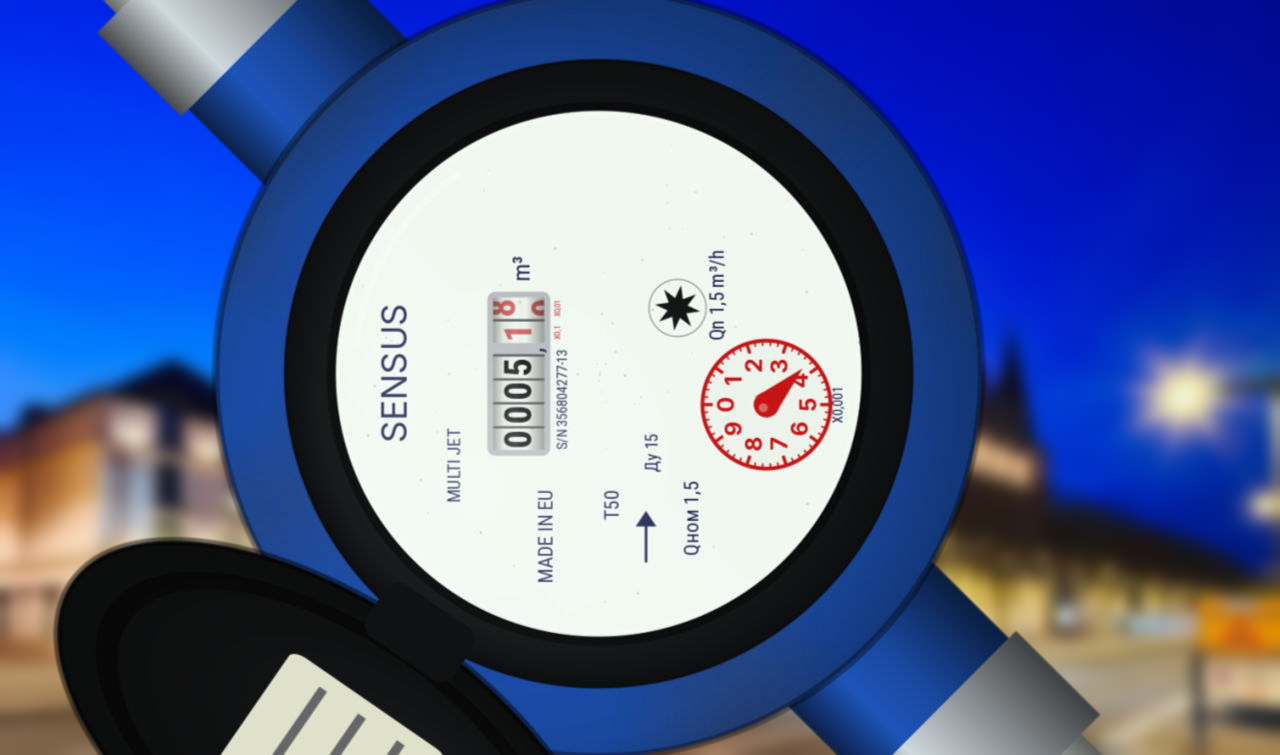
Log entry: 5.183 m³
